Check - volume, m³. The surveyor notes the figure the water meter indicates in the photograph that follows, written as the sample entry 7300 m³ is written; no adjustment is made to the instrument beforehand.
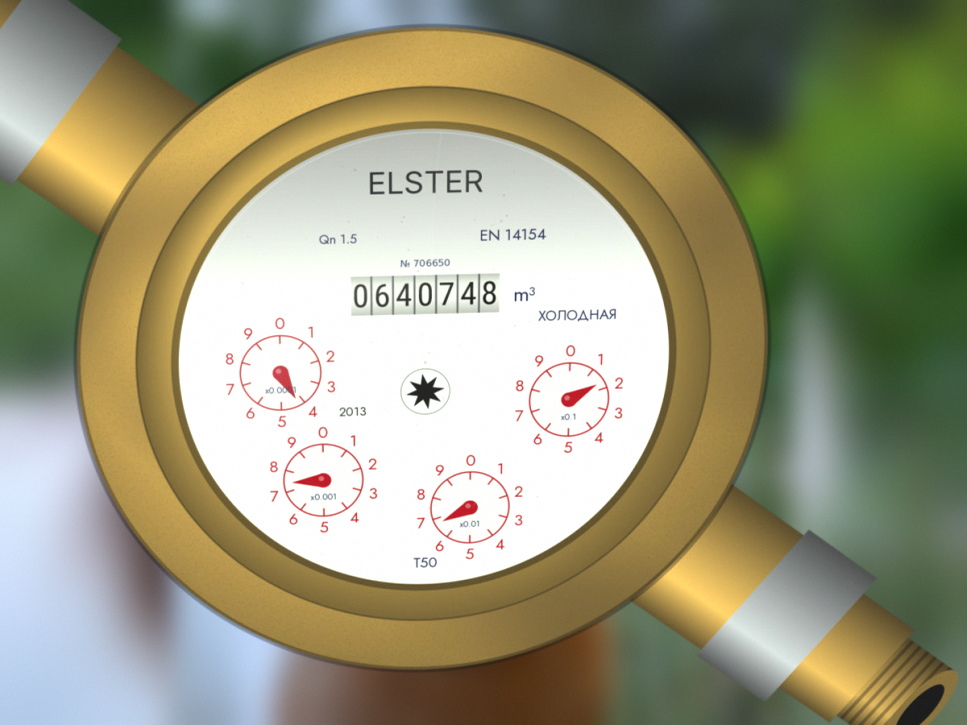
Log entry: 640748.1674 m³
